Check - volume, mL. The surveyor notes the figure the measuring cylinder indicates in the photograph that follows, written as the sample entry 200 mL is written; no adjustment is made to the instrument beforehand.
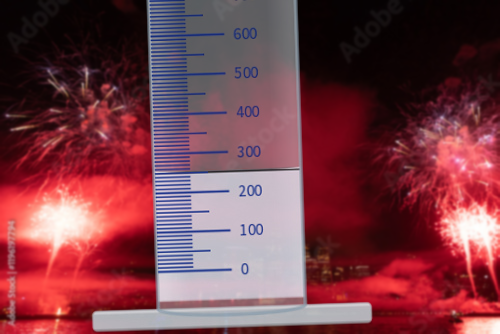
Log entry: 250 mL
